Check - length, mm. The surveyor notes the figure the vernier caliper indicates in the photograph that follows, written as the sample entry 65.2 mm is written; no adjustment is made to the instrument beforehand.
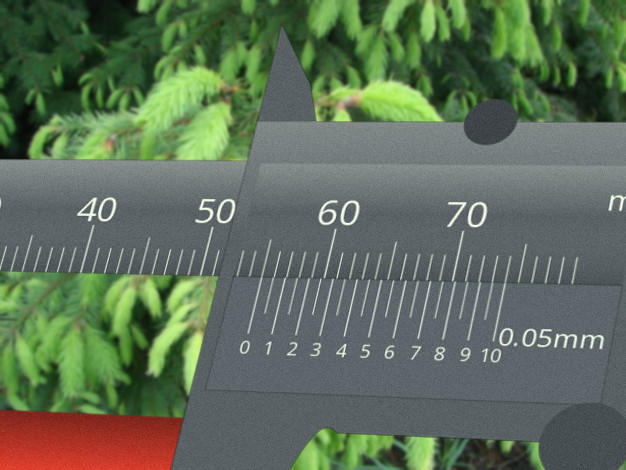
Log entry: 55.0 mm
